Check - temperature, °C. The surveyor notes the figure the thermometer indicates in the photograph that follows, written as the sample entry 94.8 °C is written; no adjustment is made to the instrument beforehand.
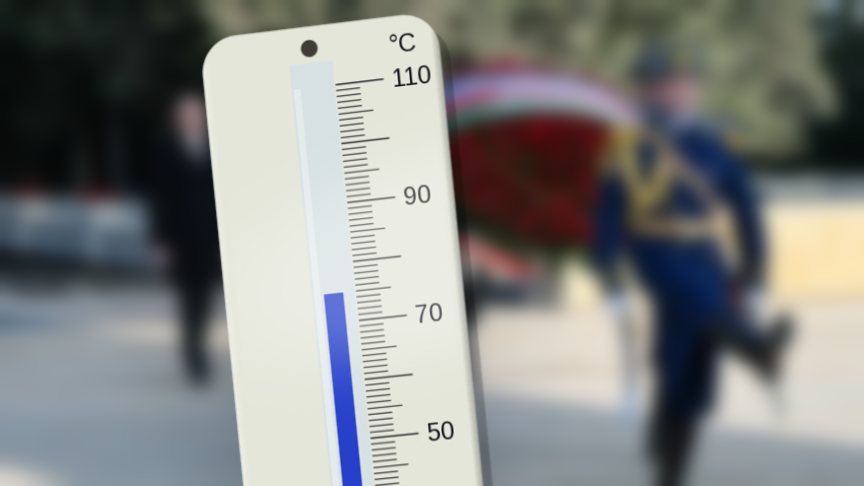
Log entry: 75 °C
